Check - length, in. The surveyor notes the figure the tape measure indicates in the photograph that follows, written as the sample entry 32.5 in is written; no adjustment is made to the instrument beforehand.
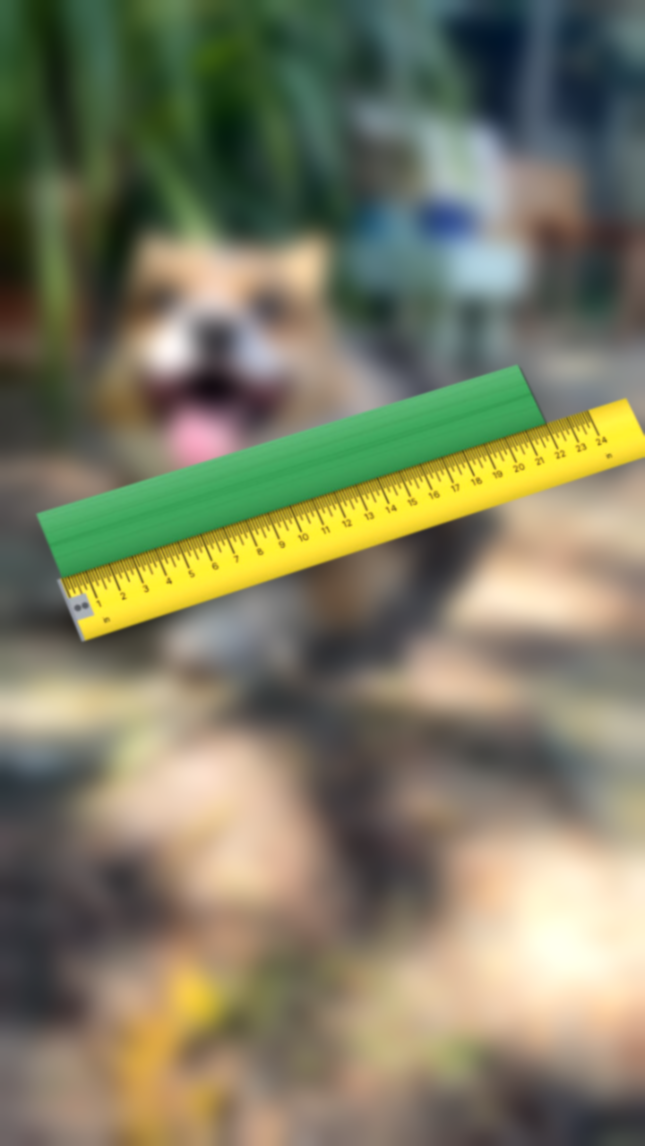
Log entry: 22 in
